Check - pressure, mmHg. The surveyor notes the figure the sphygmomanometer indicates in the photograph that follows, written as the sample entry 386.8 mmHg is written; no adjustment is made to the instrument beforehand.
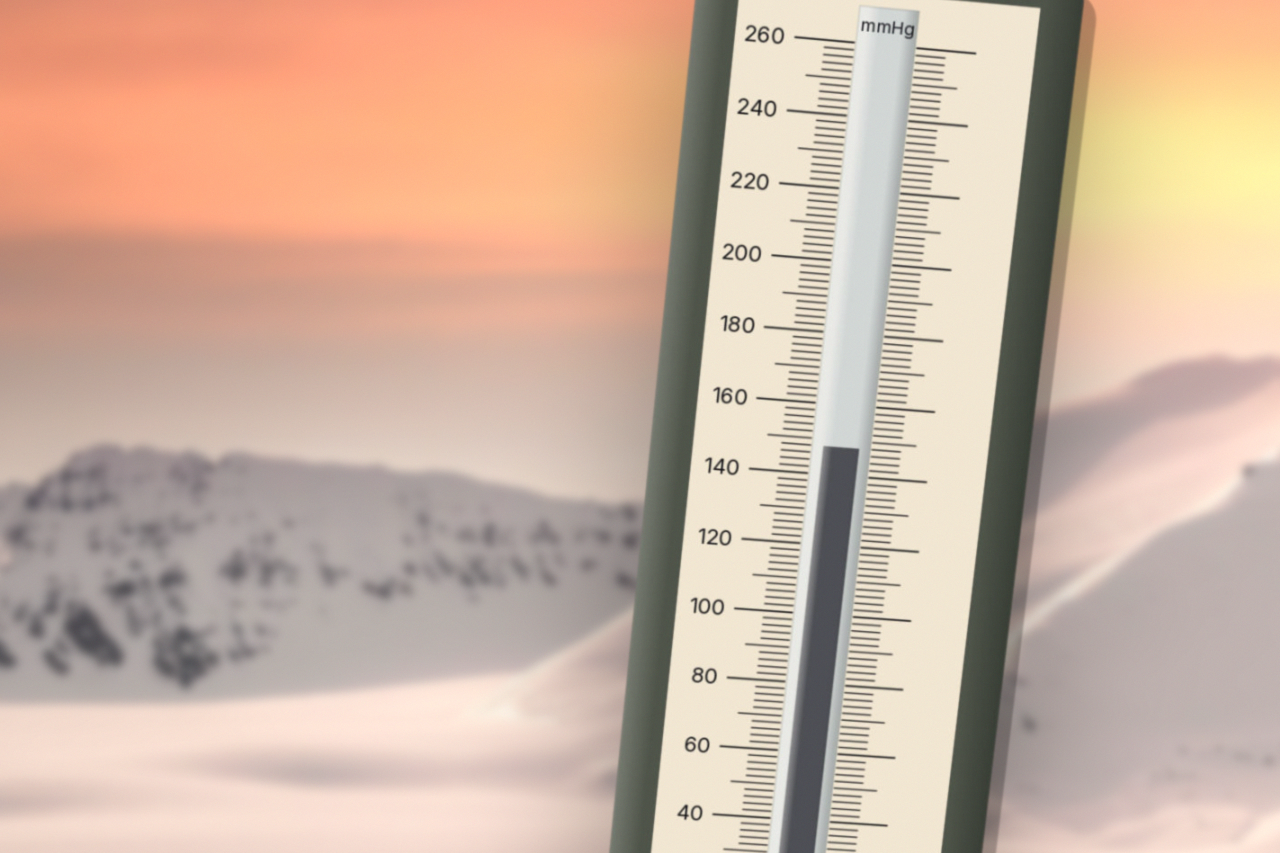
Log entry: 148 mmHg
